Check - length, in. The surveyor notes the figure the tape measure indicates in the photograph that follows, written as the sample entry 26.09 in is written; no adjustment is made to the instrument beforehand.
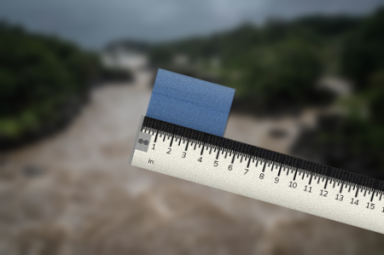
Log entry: 5 in
